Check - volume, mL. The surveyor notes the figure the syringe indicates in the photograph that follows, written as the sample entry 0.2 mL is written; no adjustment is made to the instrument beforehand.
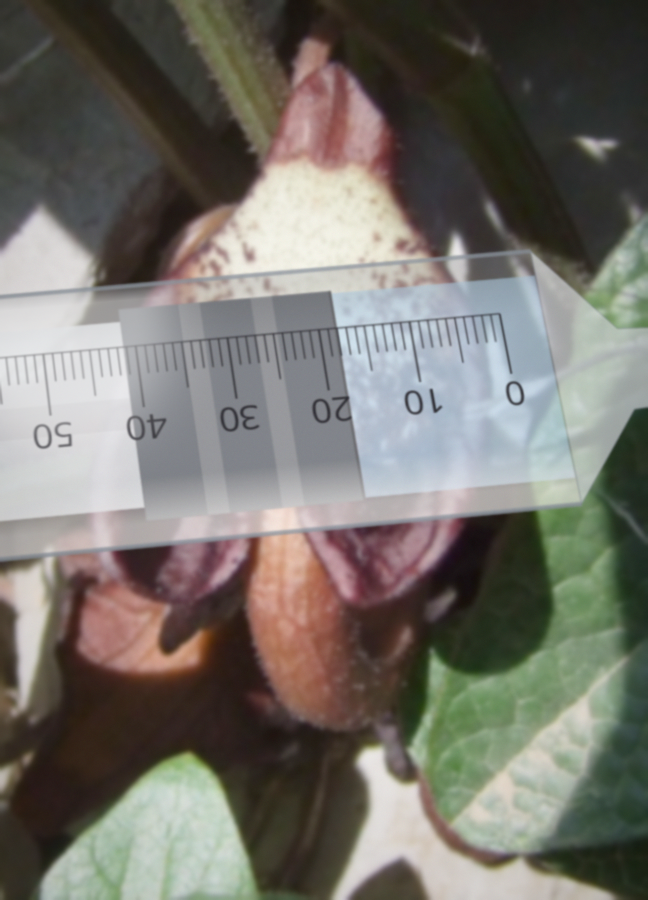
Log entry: 18 mL
